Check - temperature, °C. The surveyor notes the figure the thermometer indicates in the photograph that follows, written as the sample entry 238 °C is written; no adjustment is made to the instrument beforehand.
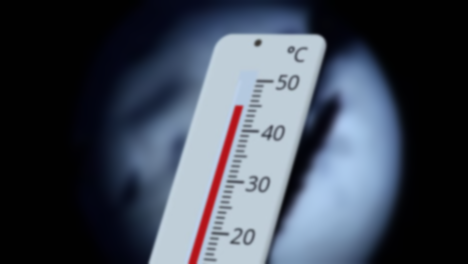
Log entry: 45 °C
